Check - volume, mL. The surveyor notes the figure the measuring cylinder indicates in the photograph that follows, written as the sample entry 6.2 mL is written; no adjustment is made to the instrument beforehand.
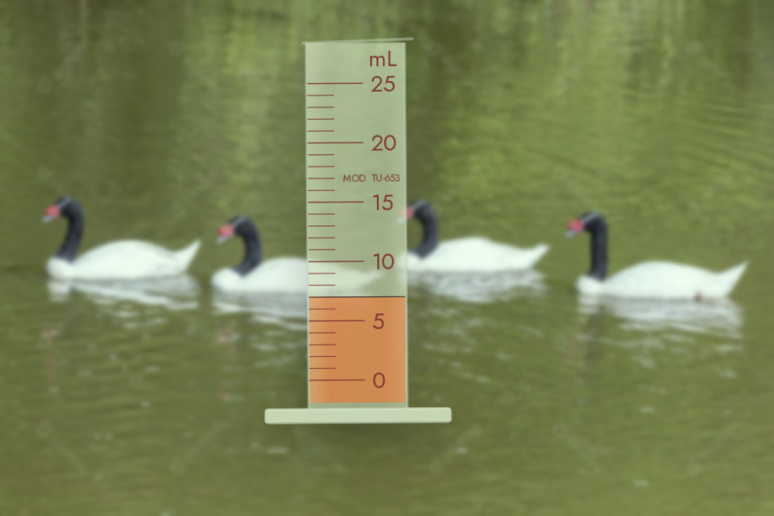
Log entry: 7 mL
